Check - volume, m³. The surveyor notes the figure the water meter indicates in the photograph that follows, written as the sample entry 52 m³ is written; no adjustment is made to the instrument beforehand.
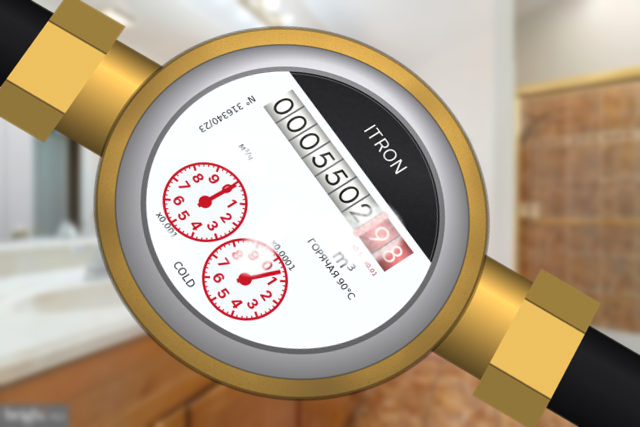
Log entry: 5502.9800 m³
